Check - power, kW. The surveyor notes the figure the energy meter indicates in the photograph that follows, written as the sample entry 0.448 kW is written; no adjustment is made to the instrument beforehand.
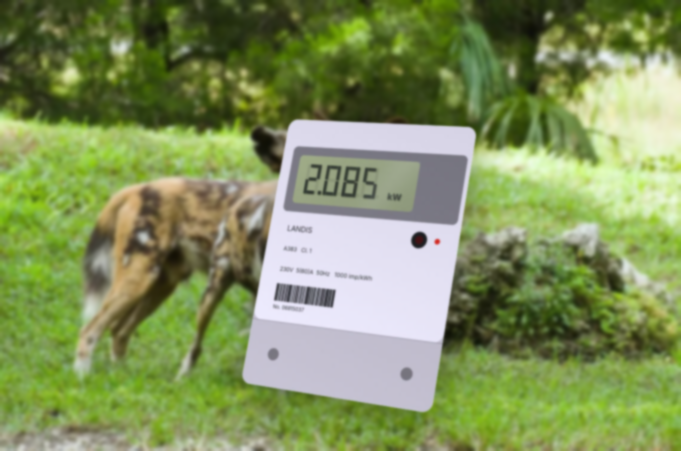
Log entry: 2.085 kW
